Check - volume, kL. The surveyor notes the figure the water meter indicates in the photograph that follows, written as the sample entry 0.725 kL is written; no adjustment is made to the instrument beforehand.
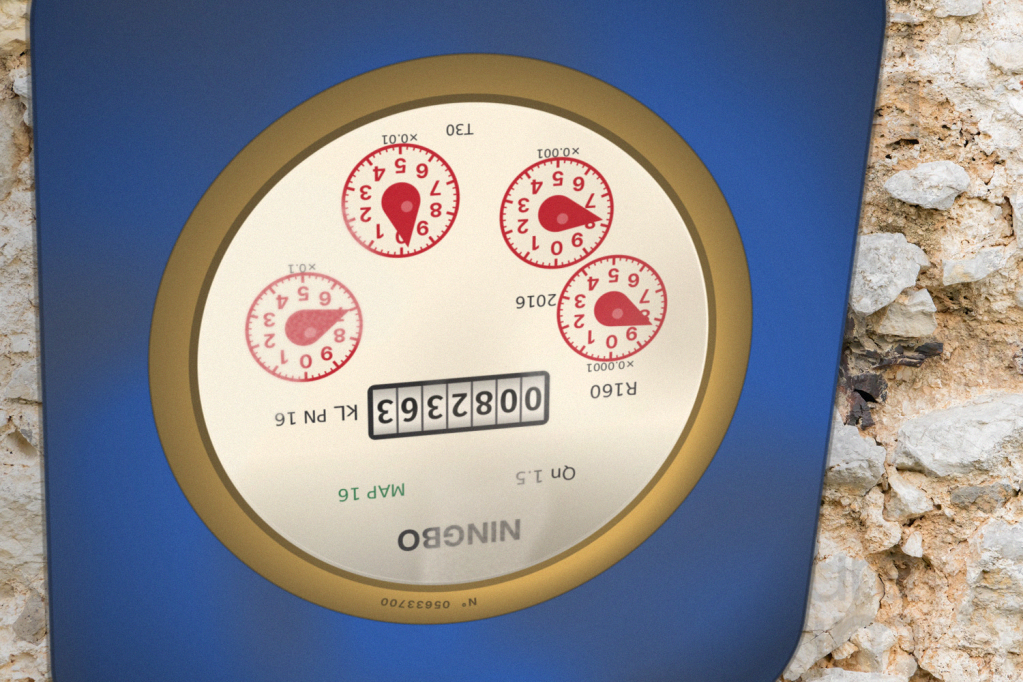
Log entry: 82363.6978 kL
